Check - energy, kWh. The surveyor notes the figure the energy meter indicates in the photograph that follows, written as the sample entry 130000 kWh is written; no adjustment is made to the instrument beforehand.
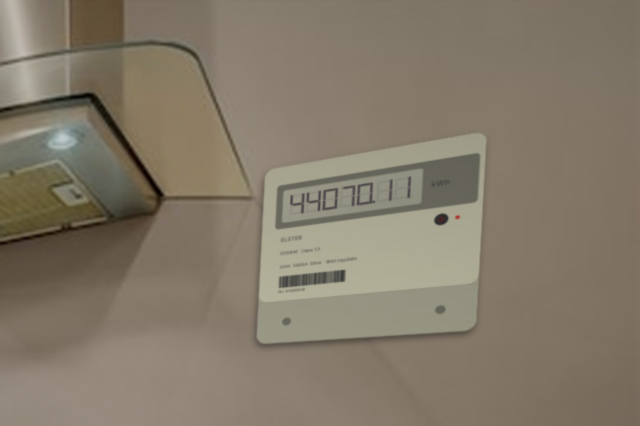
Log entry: 44070.11 kWh
